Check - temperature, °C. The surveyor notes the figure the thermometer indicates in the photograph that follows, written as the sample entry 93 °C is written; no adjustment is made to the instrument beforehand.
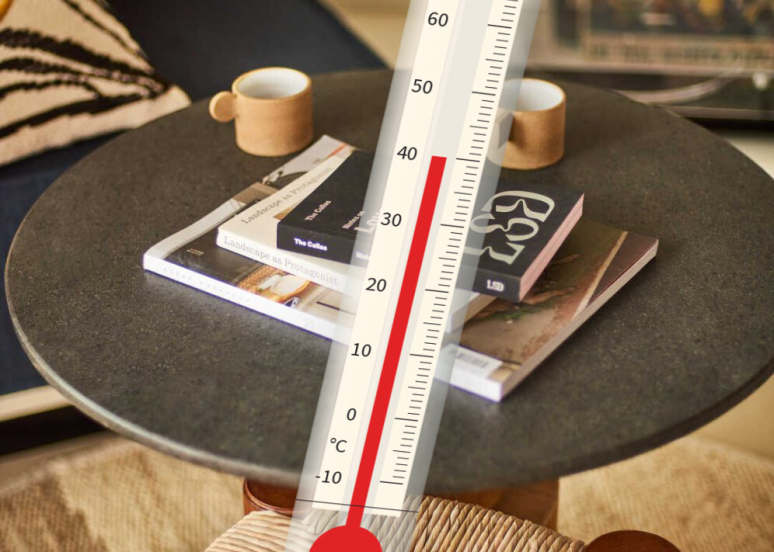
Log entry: 40 °C
